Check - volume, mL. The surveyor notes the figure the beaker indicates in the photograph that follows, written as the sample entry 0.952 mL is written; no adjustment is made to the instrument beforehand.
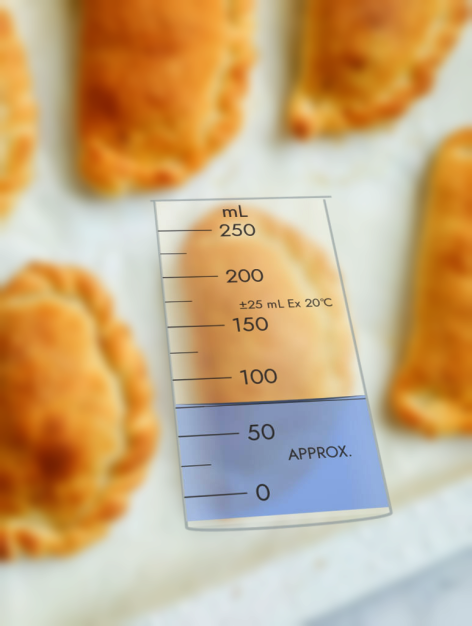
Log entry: 75 mL
